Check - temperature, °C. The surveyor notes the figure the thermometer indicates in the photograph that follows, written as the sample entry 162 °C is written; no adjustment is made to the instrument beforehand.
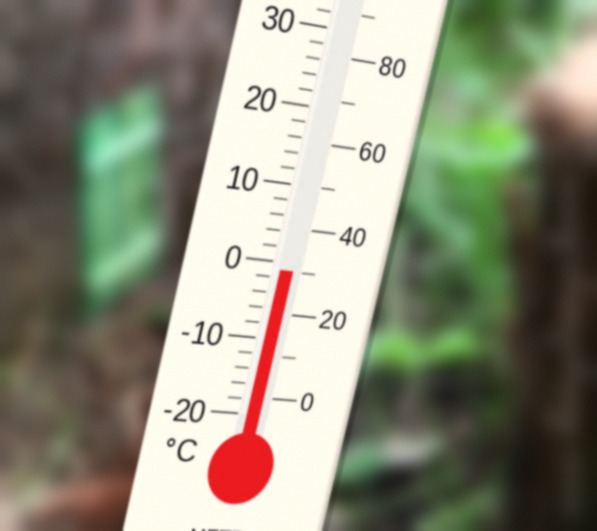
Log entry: -1 °C
